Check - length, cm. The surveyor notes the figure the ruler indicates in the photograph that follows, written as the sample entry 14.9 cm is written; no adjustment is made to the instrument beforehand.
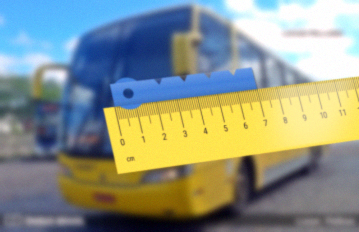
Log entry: 7 cm
